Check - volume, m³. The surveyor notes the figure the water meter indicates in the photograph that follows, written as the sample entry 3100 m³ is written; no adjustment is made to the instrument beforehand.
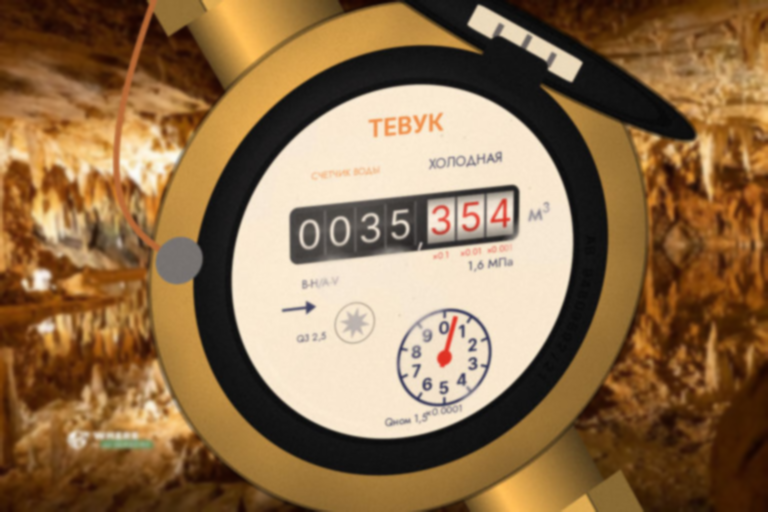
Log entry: 35.3540 m³
